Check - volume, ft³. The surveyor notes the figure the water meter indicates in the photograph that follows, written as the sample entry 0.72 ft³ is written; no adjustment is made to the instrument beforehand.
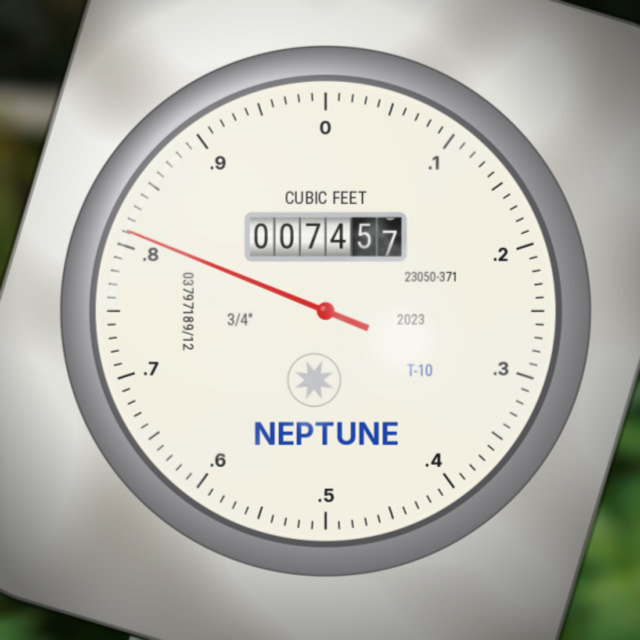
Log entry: 7456.81 ft³
